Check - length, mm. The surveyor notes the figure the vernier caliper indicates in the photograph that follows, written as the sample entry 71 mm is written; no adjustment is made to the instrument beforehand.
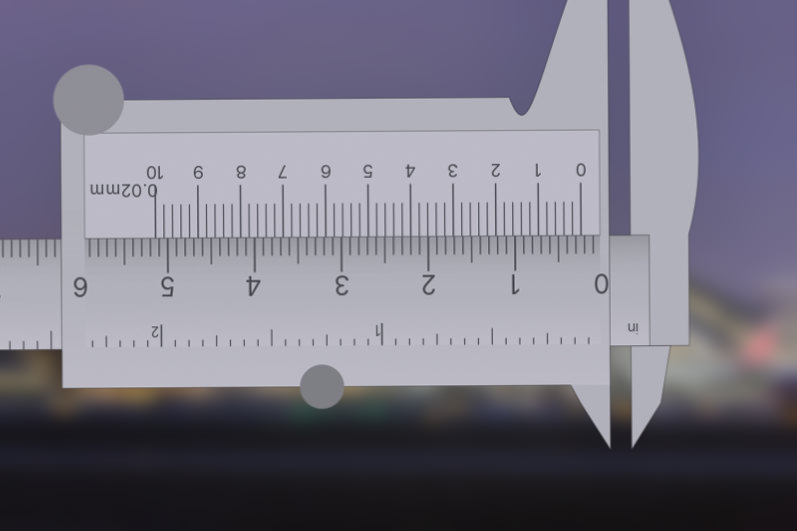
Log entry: 2.4 mm
